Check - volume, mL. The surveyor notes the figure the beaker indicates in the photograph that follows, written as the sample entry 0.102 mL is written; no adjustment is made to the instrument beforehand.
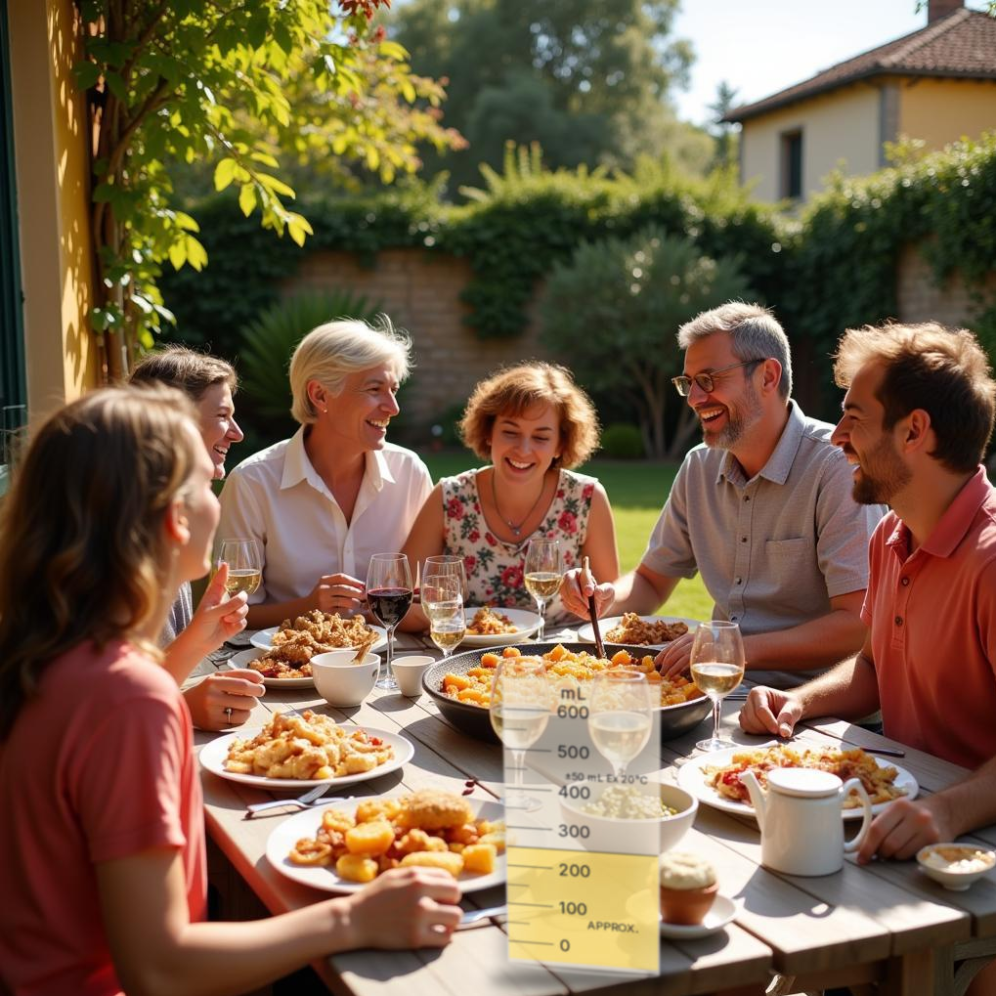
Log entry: 250 mL
